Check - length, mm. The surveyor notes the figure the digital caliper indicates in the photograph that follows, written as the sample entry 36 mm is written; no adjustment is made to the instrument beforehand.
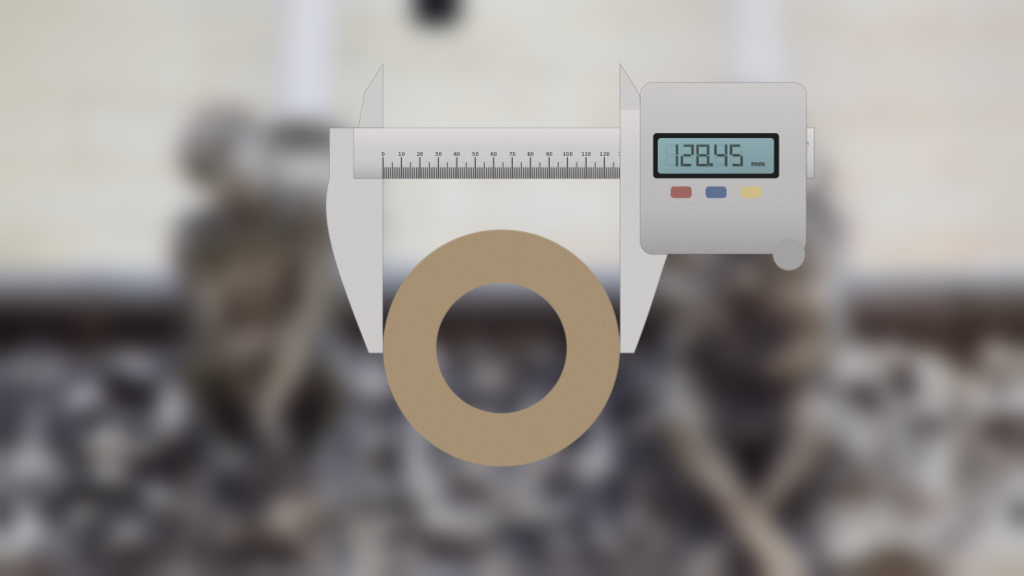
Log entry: 128.45 mm
